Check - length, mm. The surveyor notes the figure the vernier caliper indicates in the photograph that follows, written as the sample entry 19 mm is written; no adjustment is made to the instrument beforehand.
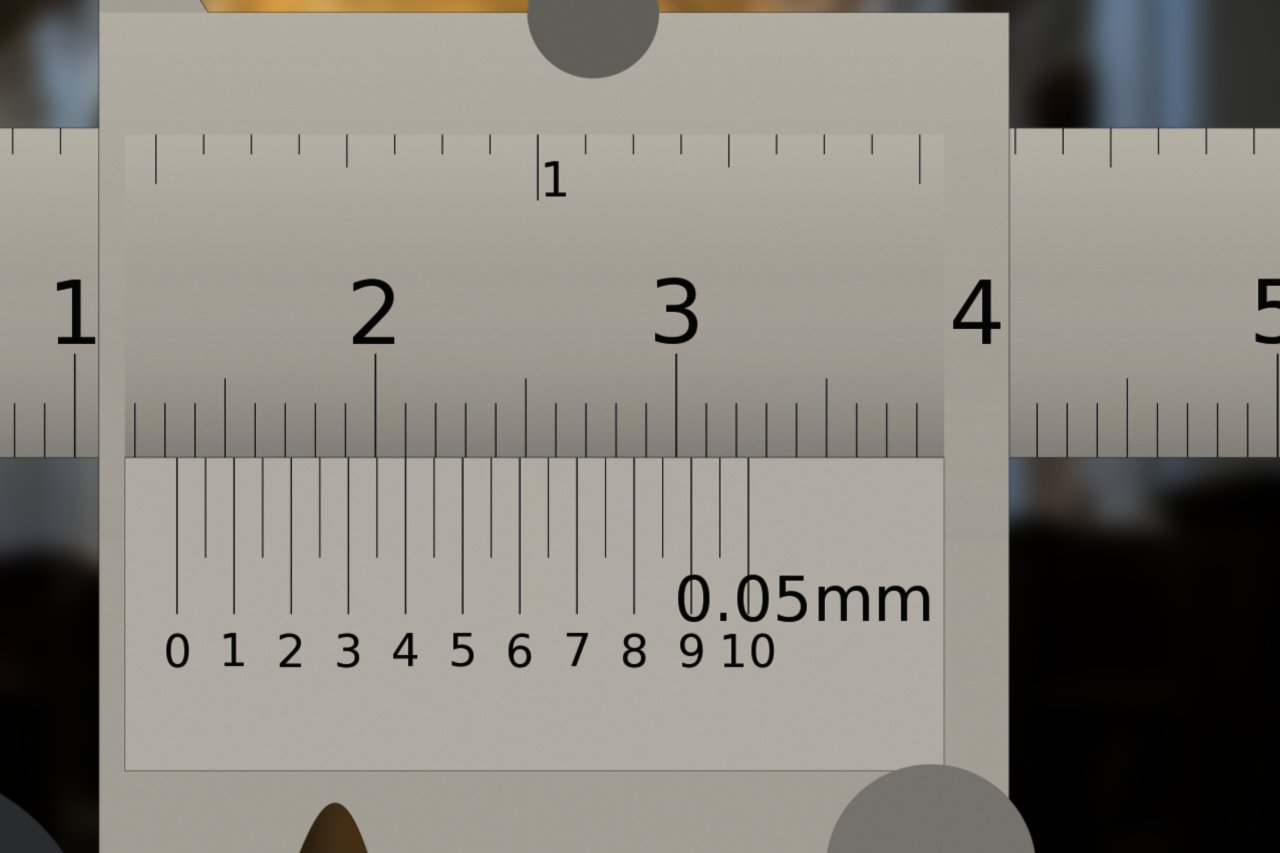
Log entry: 13.40 mm
